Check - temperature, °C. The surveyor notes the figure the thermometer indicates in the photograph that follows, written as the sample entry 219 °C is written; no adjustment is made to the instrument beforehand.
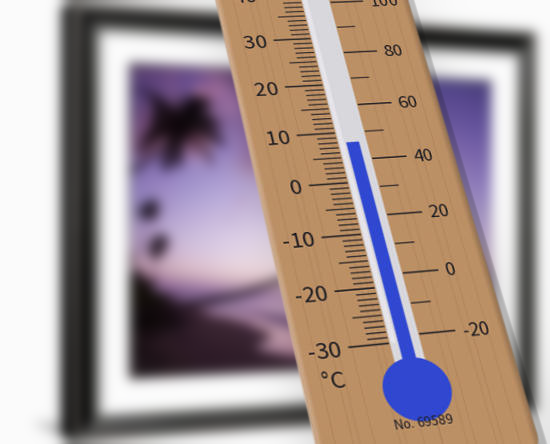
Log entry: 8 °C
